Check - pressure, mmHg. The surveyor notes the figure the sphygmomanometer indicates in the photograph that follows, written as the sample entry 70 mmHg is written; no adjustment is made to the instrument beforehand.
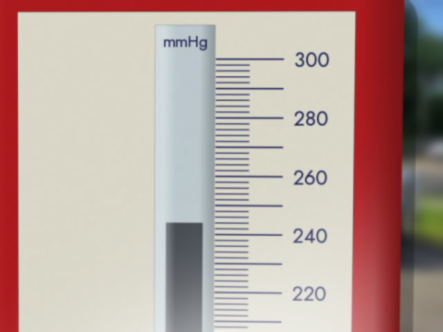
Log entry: 244 mmHg
